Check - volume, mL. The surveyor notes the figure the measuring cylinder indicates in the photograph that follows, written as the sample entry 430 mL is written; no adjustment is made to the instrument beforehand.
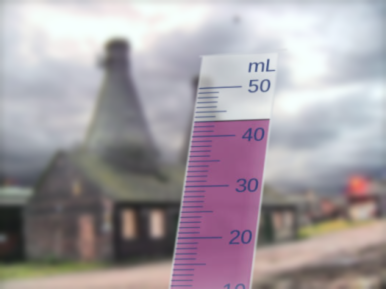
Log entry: 43 mL
